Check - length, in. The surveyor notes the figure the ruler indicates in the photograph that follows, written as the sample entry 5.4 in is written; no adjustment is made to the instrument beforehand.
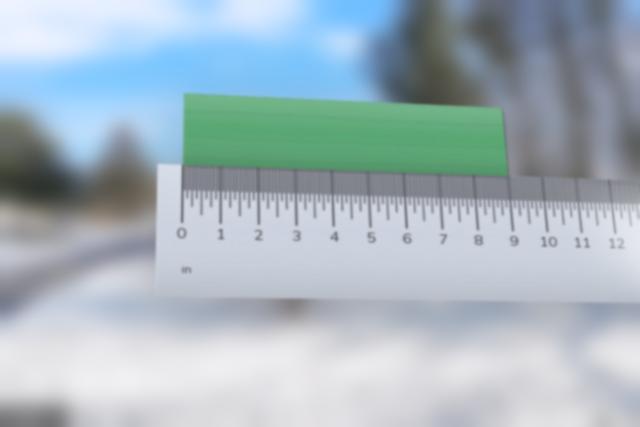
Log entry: 9 in
